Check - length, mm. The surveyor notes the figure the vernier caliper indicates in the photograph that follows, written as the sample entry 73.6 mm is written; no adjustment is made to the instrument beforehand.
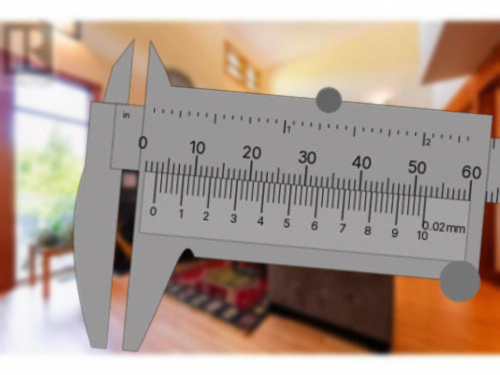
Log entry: 3.0 mm
